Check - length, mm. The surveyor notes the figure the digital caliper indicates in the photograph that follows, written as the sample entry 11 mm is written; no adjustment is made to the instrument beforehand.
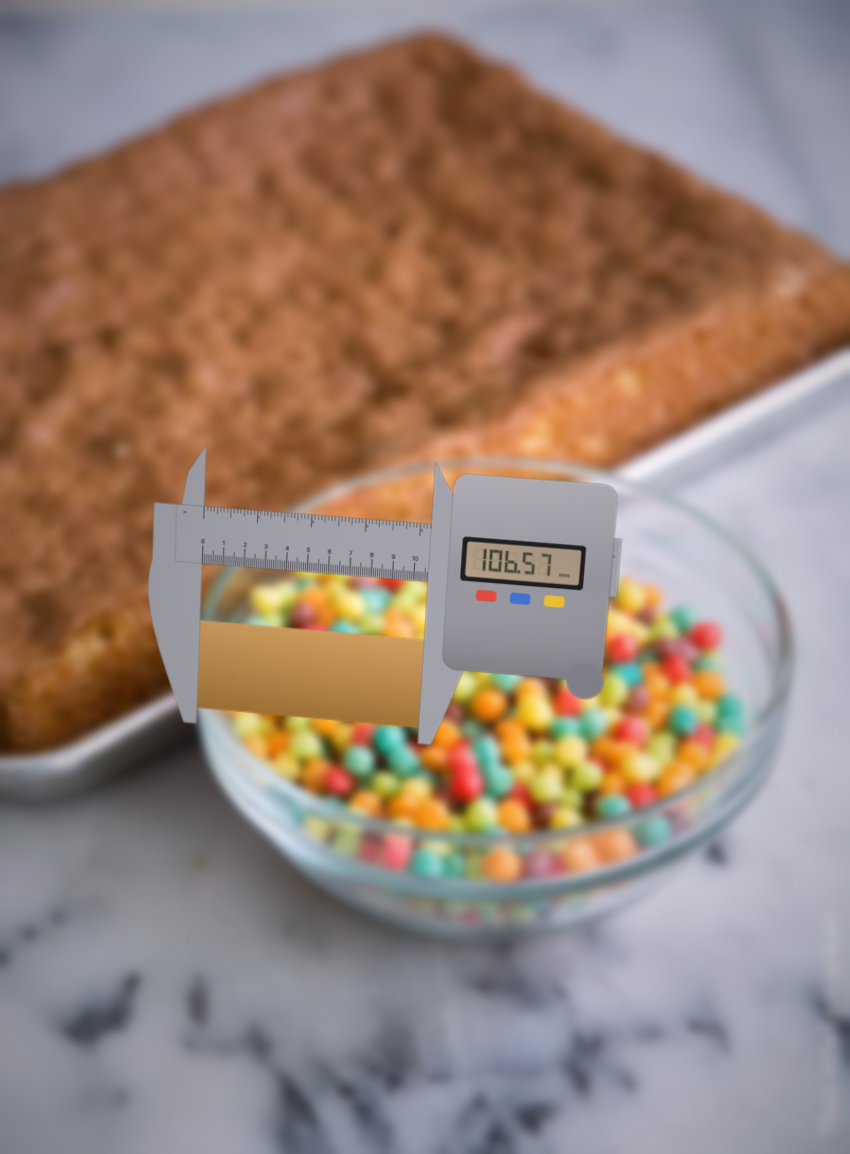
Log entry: 106.57 mm
